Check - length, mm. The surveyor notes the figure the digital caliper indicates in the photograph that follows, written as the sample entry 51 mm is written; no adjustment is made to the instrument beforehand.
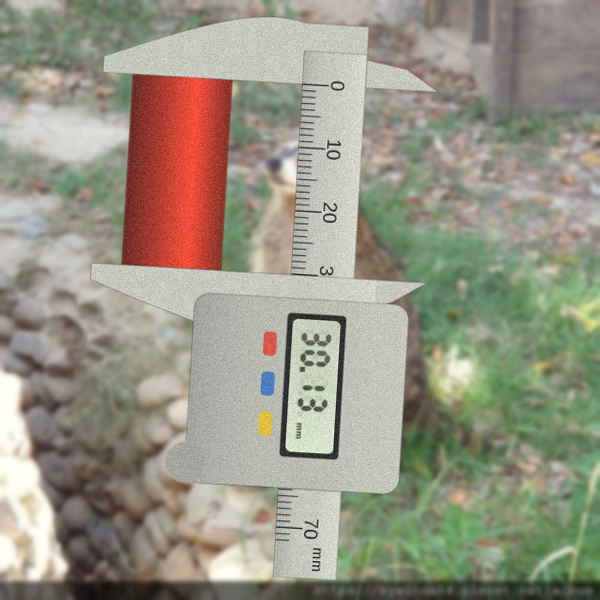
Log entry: 30.13 mm
